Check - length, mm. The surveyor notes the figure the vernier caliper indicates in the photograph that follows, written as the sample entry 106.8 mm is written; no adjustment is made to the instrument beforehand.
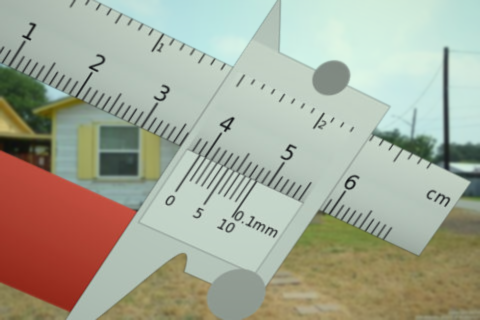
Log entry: 39.2 mm
